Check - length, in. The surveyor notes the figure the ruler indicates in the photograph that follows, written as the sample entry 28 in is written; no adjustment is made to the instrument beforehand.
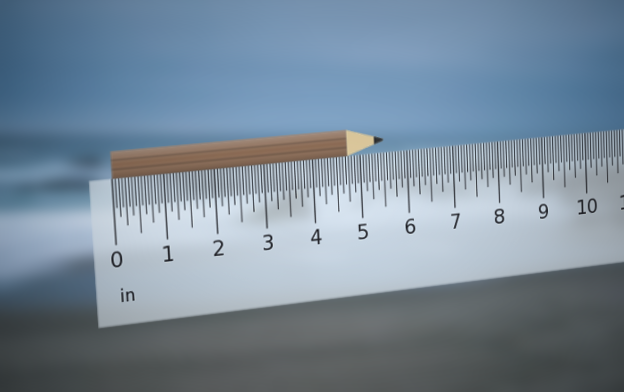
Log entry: 5.5 in
